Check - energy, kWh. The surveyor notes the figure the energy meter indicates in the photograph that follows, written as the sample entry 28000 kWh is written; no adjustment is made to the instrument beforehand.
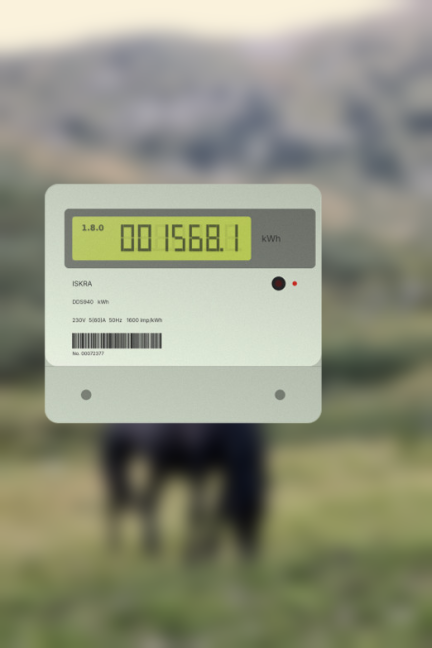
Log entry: 1568.1 kWh
